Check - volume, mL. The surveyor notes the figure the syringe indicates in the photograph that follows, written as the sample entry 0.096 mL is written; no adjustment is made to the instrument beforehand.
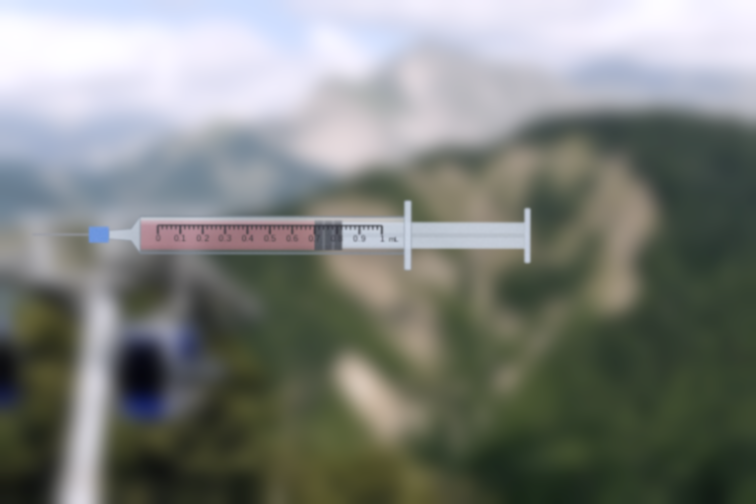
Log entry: 0.7 mL
